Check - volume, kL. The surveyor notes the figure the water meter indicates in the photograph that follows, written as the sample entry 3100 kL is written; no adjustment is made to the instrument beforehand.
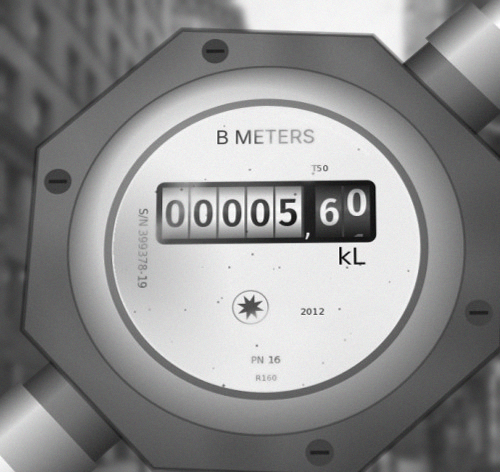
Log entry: 5.60 kL
